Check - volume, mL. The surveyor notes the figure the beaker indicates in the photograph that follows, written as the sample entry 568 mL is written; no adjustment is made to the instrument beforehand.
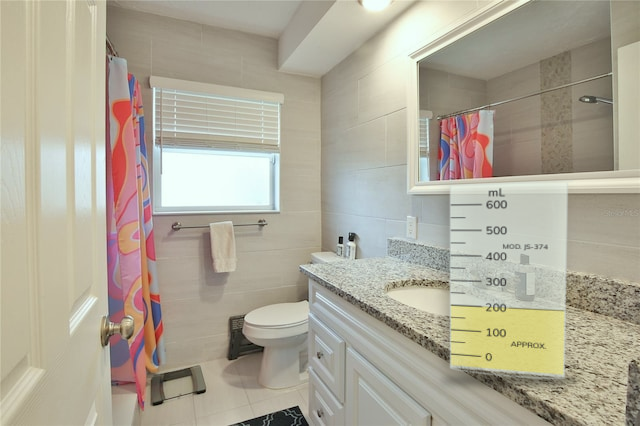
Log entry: 200 mL
